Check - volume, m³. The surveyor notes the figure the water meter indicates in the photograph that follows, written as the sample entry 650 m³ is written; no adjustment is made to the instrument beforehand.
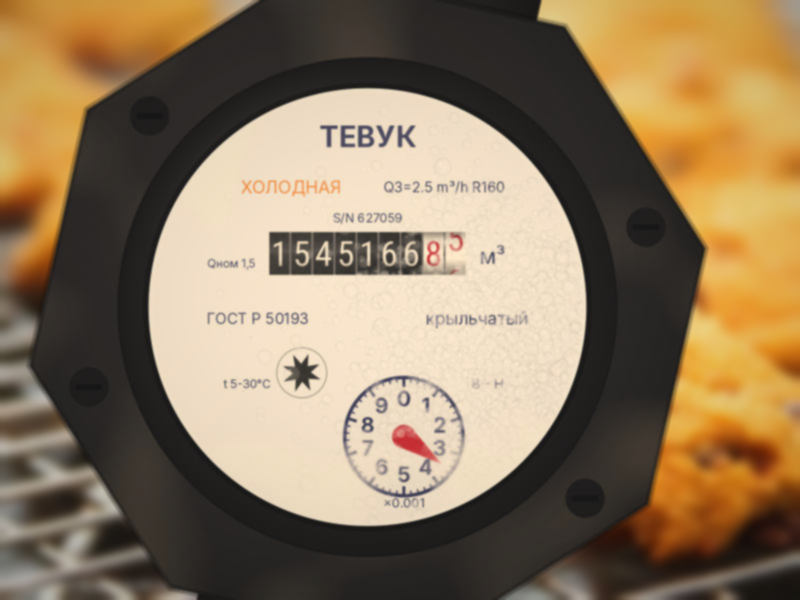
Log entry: 1545166.853 m³
